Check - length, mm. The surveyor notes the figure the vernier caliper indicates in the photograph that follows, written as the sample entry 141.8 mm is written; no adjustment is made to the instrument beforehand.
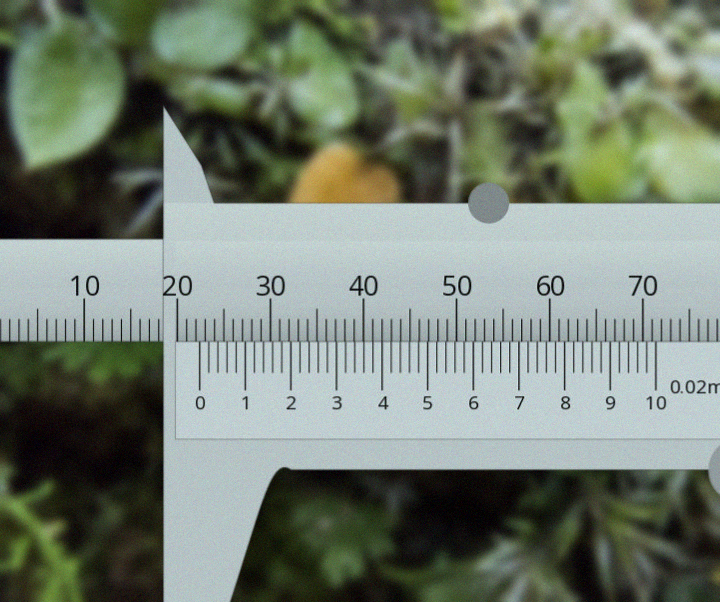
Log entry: 22.4 mm
